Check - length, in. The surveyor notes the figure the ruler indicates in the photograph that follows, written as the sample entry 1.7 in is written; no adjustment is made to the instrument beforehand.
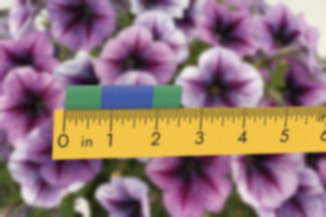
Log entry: 2.5 in
